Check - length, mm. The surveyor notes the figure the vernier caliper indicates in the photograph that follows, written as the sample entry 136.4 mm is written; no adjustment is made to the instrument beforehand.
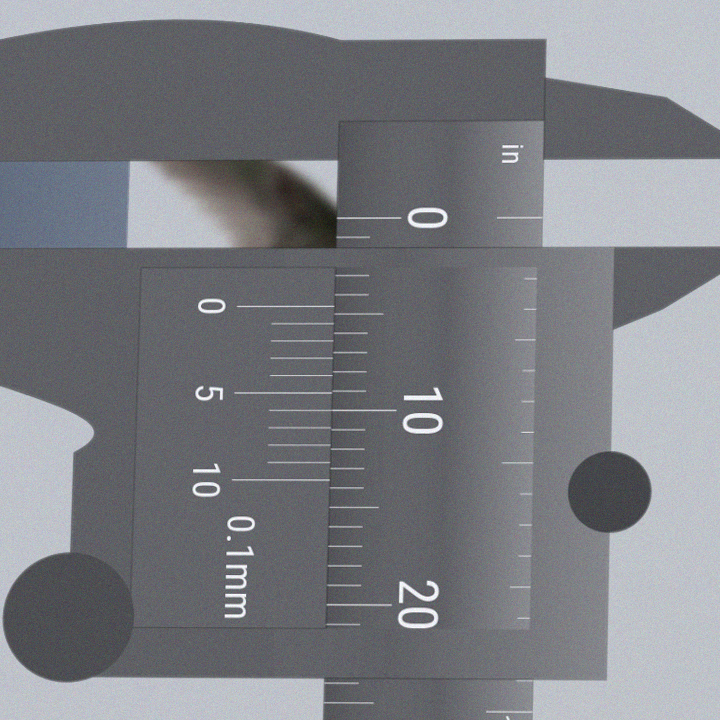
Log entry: 4.6 mm
